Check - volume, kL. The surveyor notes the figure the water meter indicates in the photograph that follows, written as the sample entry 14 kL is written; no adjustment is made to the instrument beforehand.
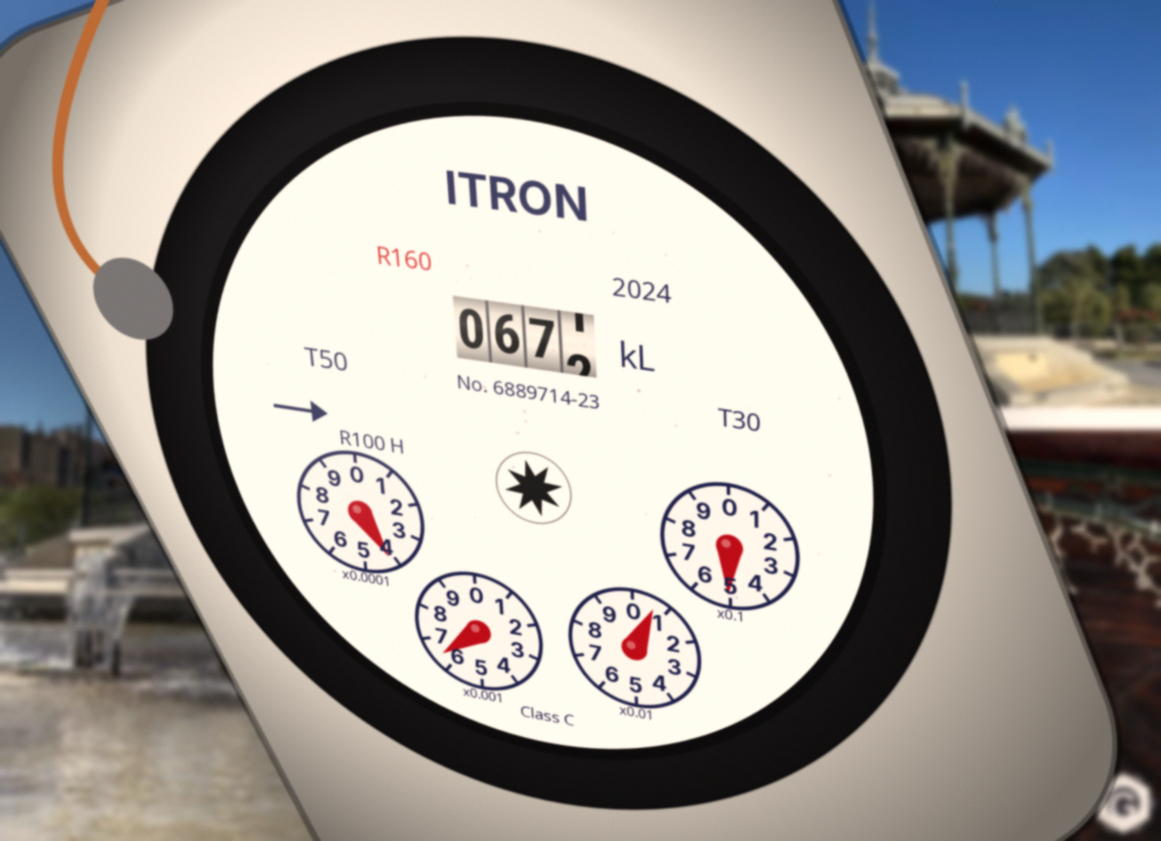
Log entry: 671.5064 kL
